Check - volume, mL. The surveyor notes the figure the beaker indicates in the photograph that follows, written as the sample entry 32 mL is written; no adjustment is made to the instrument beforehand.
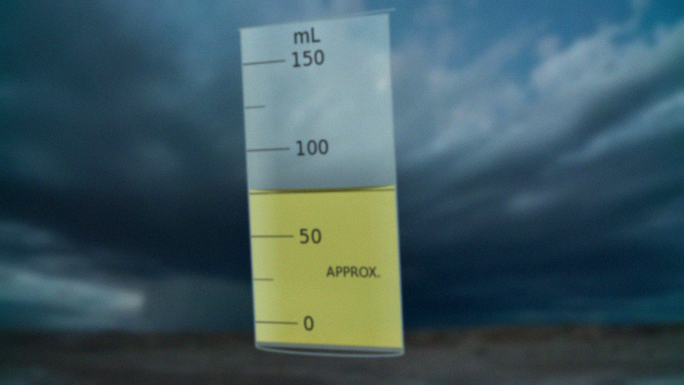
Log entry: 75 mL
